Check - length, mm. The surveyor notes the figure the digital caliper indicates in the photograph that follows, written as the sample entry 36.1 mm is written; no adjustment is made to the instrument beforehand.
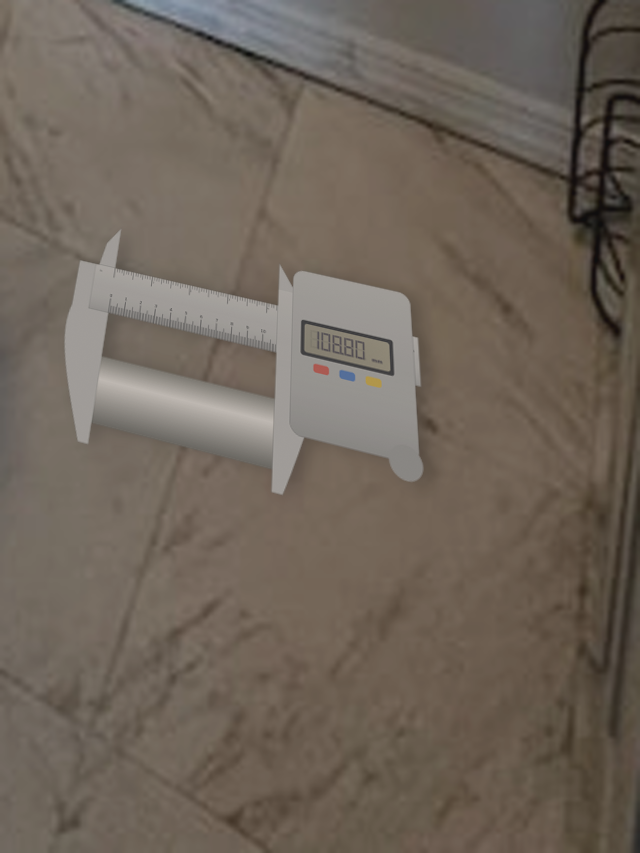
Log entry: 108.80 mm
